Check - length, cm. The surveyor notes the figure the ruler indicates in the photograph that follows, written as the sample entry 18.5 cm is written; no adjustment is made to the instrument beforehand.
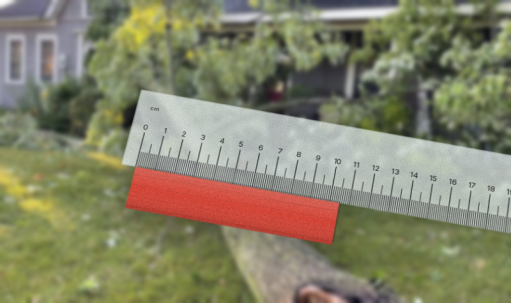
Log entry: 10.5 cm
